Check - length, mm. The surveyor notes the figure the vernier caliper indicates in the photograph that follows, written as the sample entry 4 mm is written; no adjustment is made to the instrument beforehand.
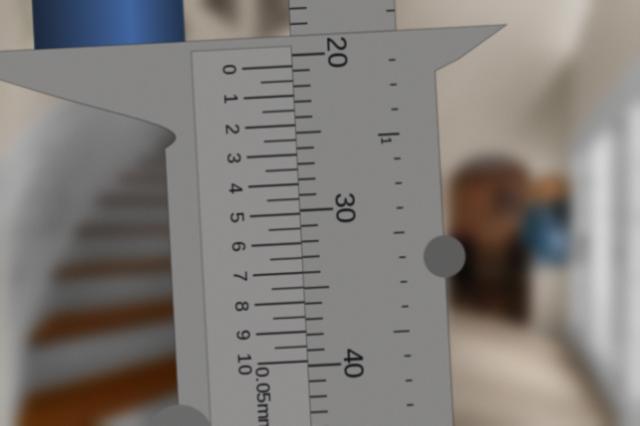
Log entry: 20.7 mm
